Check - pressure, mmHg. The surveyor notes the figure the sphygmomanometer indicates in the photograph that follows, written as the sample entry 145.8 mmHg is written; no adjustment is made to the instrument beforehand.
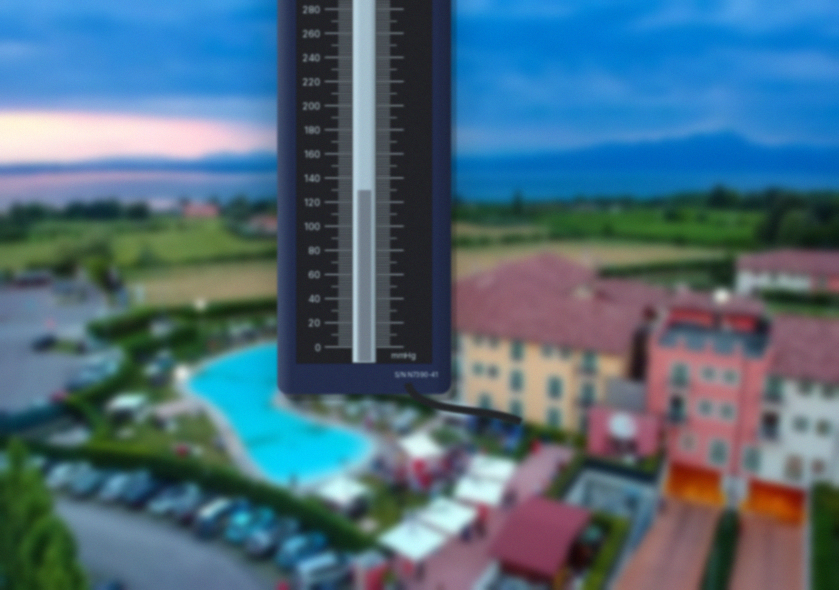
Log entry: 130 mmHg
